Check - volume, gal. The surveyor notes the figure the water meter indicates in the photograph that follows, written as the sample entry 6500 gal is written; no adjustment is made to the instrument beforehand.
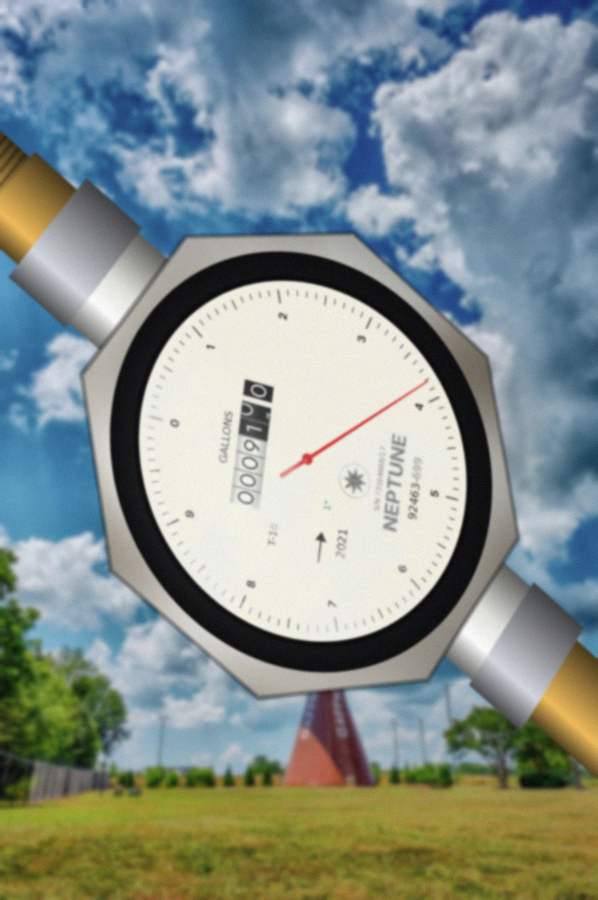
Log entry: 9103.8 gal
